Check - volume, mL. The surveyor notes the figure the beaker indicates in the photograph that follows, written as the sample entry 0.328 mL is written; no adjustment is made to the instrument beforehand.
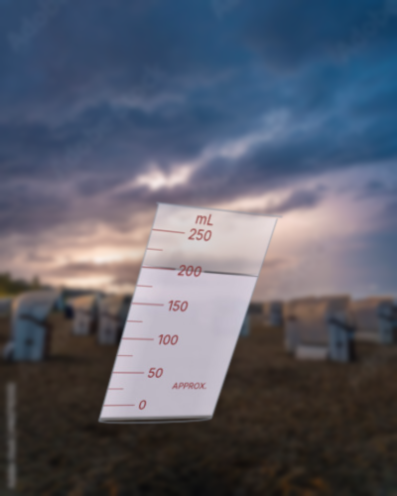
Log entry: 200 mL
